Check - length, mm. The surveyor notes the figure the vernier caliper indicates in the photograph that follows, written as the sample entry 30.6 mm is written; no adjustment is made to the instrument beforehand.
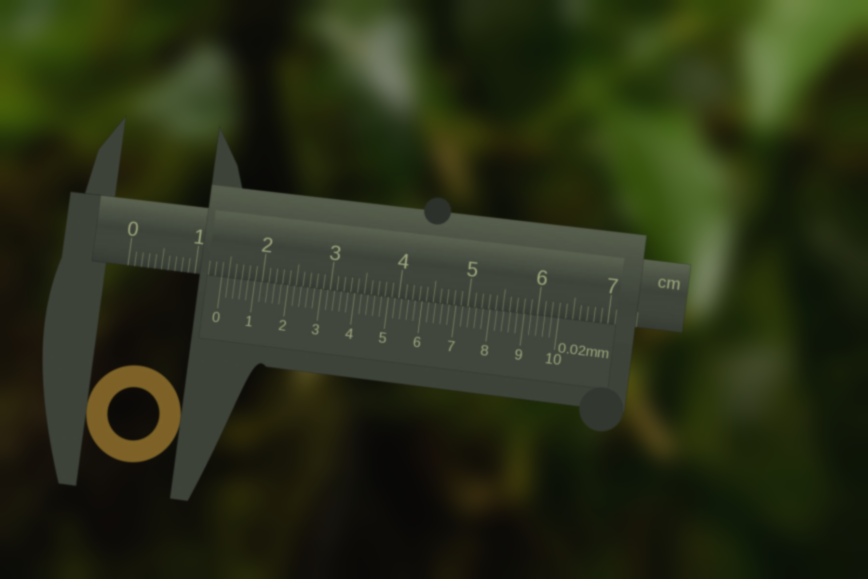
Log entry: 14.0 mm
